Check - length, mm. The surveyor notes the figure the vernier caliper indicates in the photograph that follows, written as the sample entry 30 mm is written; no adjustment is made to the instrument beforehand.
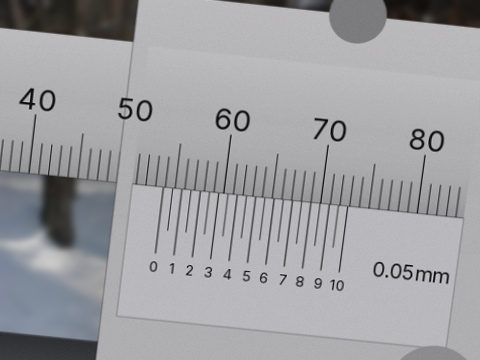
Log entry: 53.8 mm
